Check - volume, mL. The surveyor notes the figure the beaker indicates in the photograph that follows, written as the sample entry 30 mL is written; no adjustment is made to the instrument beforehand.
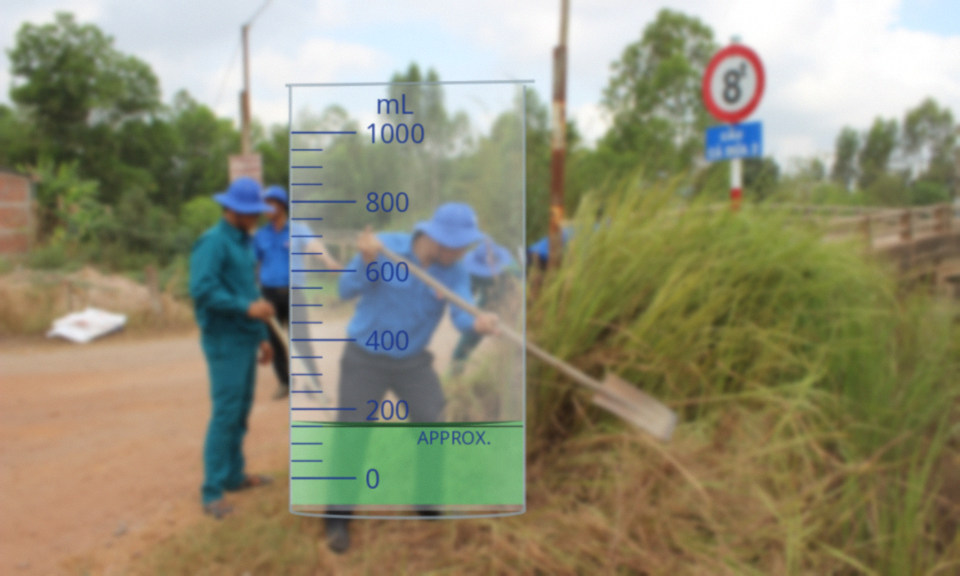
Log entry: 150 mL
